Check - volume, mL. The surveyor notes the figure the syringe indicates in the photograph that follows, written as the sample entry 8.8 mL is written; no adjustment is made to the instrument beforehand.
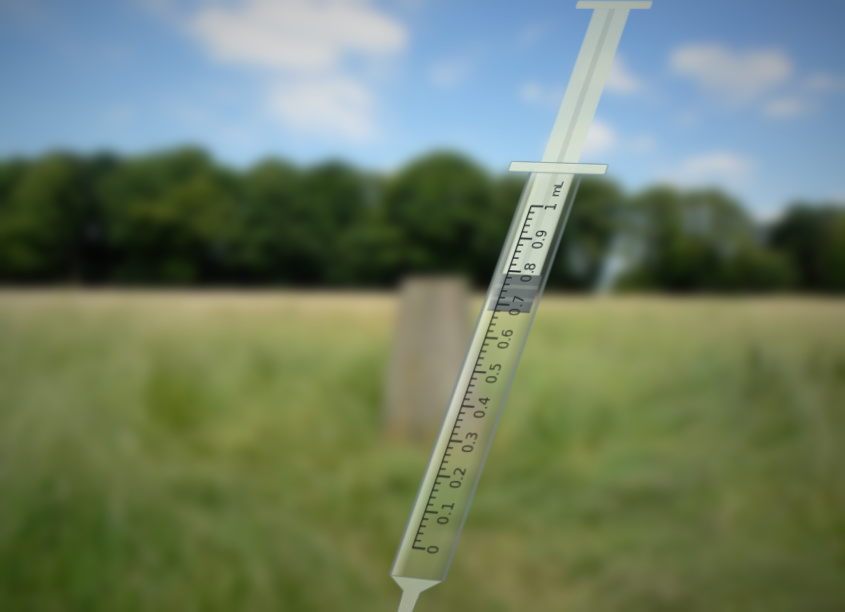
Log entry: 0.68 mL
